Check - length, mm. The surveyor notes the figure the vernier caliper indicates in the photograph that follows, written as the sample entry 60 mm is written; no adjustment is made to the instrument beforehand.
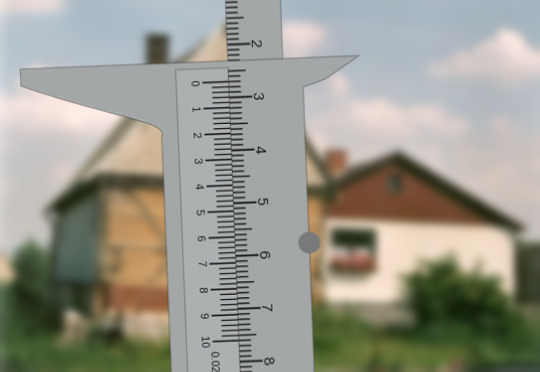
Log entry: 27.0 mm
